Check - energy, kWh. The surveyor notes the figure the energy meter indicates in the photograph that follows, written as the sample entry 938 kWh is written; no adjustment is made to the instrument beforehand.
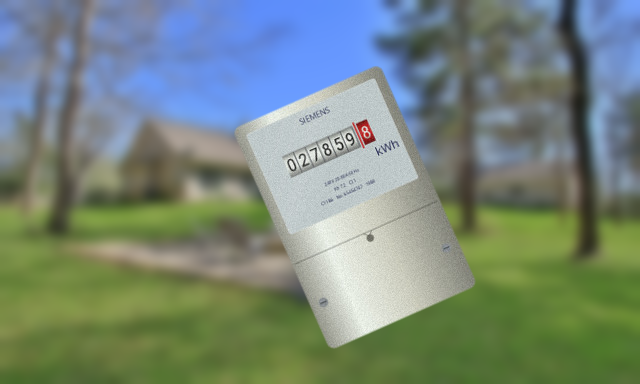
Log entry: 27859.8 kWh
